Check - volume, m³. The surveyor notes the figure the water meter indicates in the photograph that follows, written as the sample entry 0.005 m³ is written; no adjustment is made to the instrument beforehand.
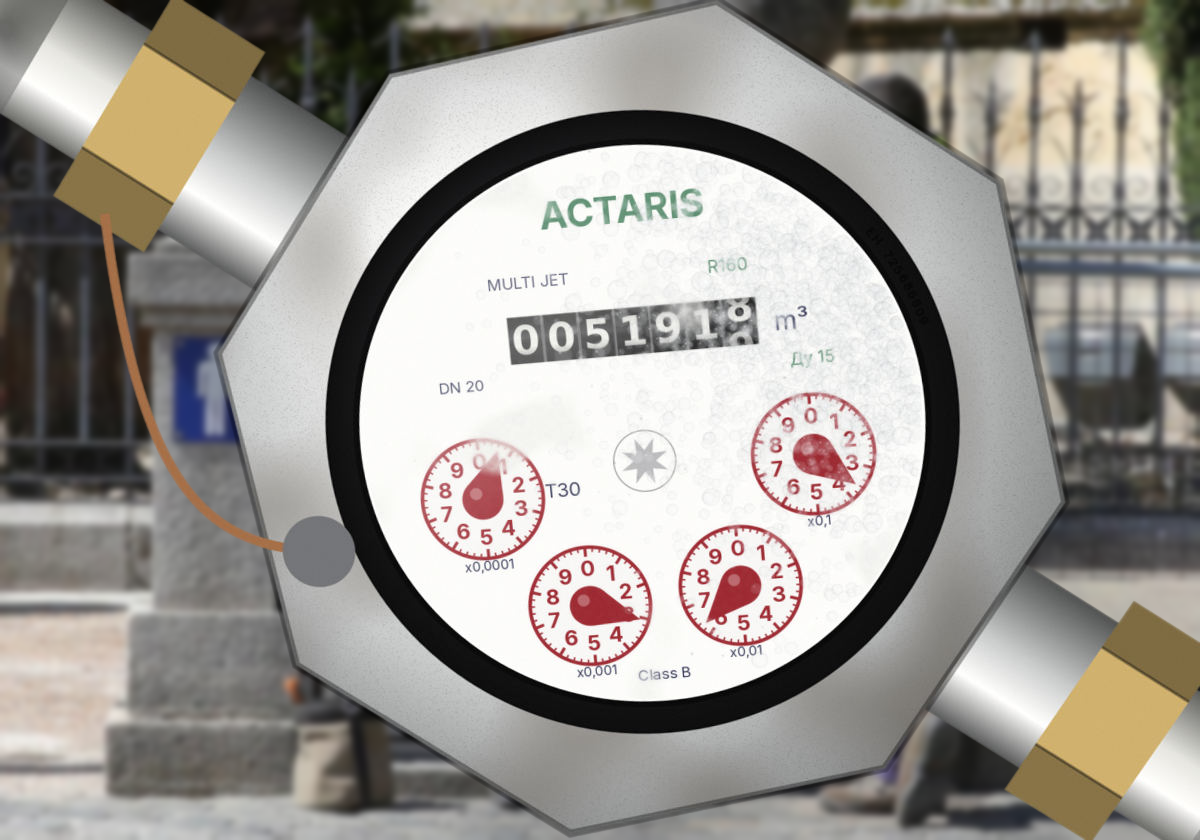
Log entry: 51918.3630 m³
